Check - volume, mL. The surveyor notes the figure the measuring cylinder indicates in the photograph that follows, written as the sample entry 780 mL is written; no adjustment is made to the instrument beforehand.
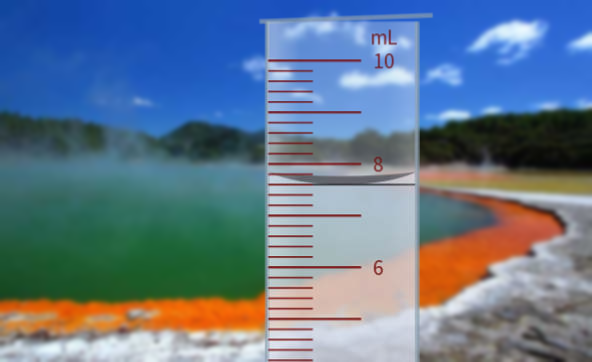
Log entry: 7.6 mL
